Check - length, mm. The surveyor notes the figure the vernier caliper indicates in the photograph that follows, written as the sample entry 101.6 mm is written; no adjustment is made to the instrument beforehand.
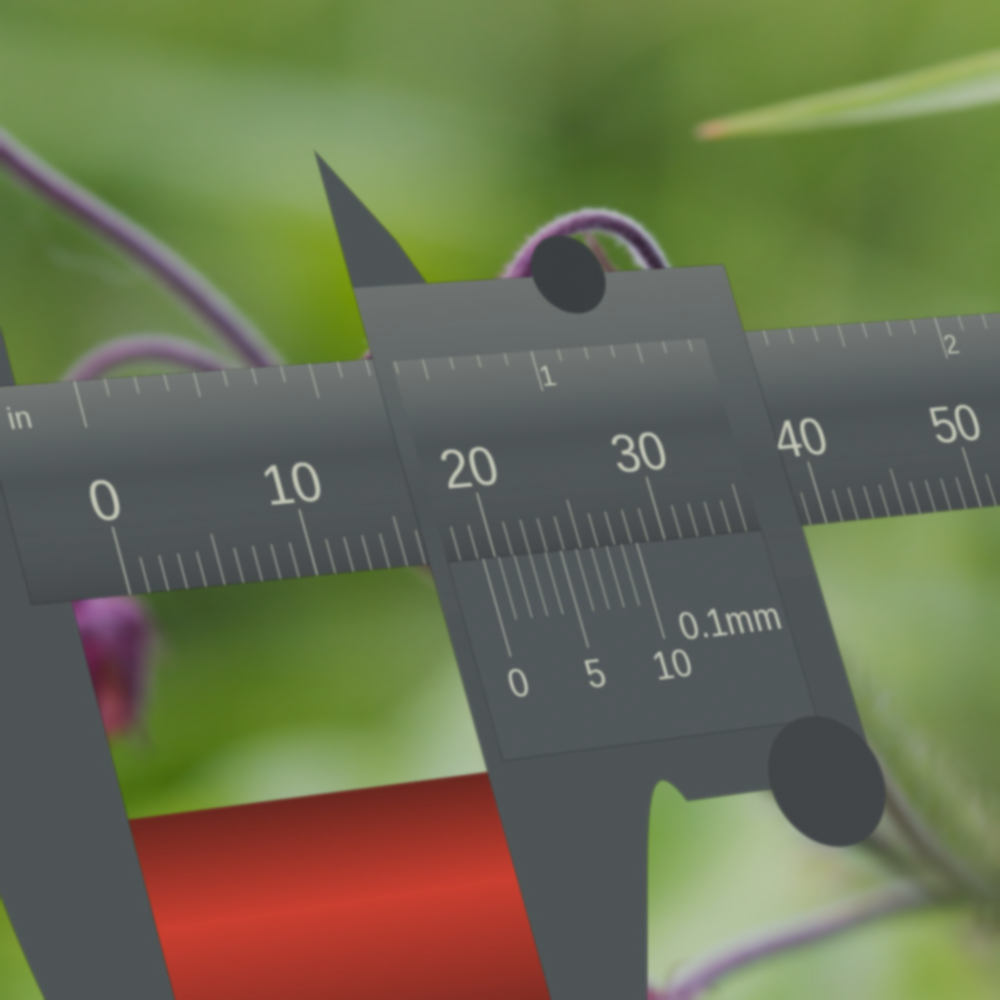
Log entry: 19.3 mm
